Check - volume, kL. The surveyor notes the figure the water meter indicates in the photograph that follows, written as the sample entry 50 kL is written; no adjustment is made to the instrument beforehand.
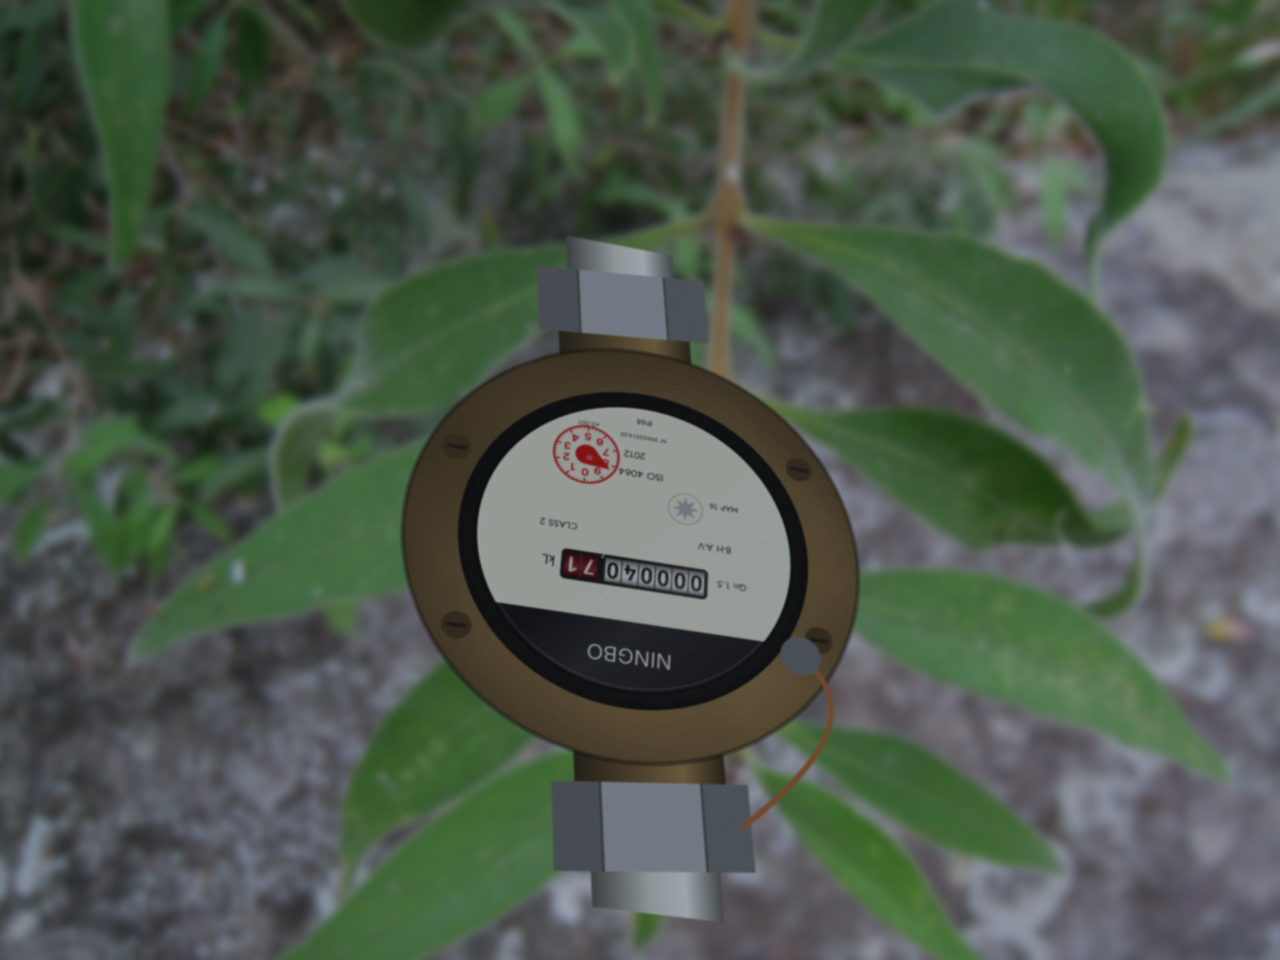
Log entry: 40.718 kL
